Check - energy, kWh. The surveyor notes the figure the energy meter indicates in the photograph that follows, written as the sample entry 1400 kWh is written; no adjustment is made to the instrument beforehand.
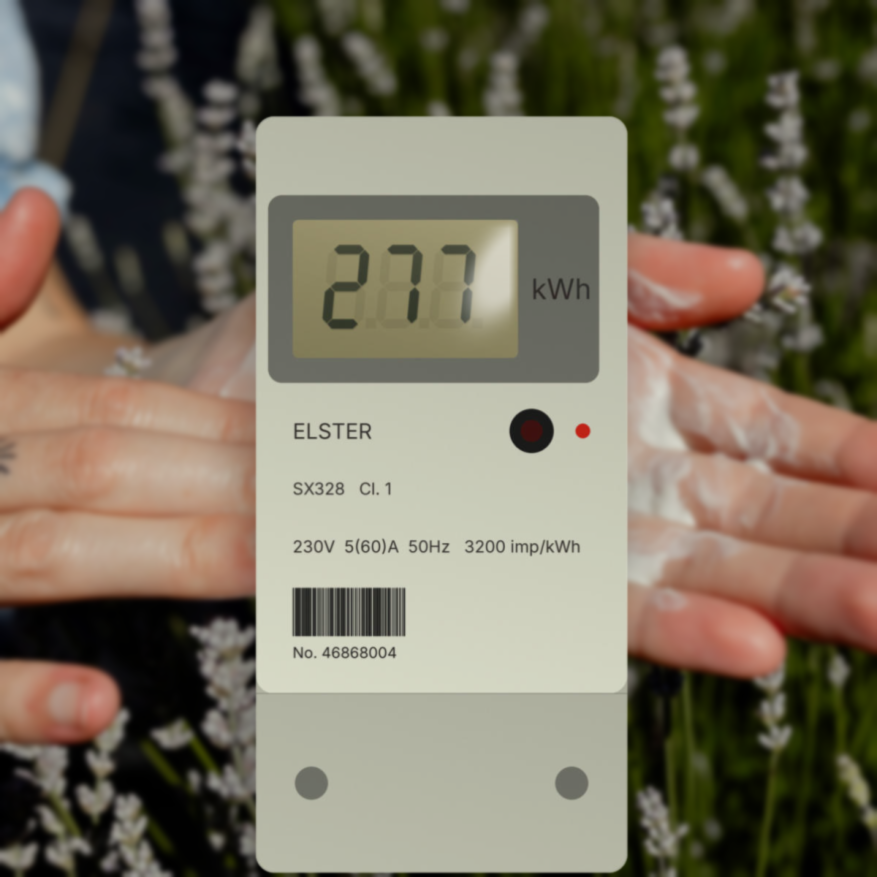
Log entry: 277 kWh
